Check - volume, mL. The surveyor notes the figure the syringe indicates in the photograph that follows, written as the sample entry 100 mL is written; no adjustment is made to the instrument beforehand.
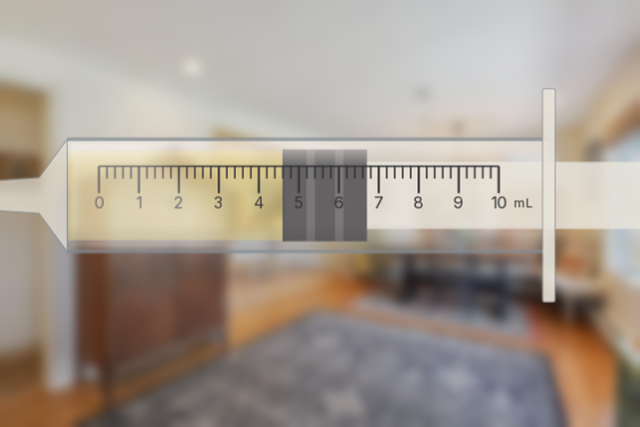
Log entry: 4.6 mL
